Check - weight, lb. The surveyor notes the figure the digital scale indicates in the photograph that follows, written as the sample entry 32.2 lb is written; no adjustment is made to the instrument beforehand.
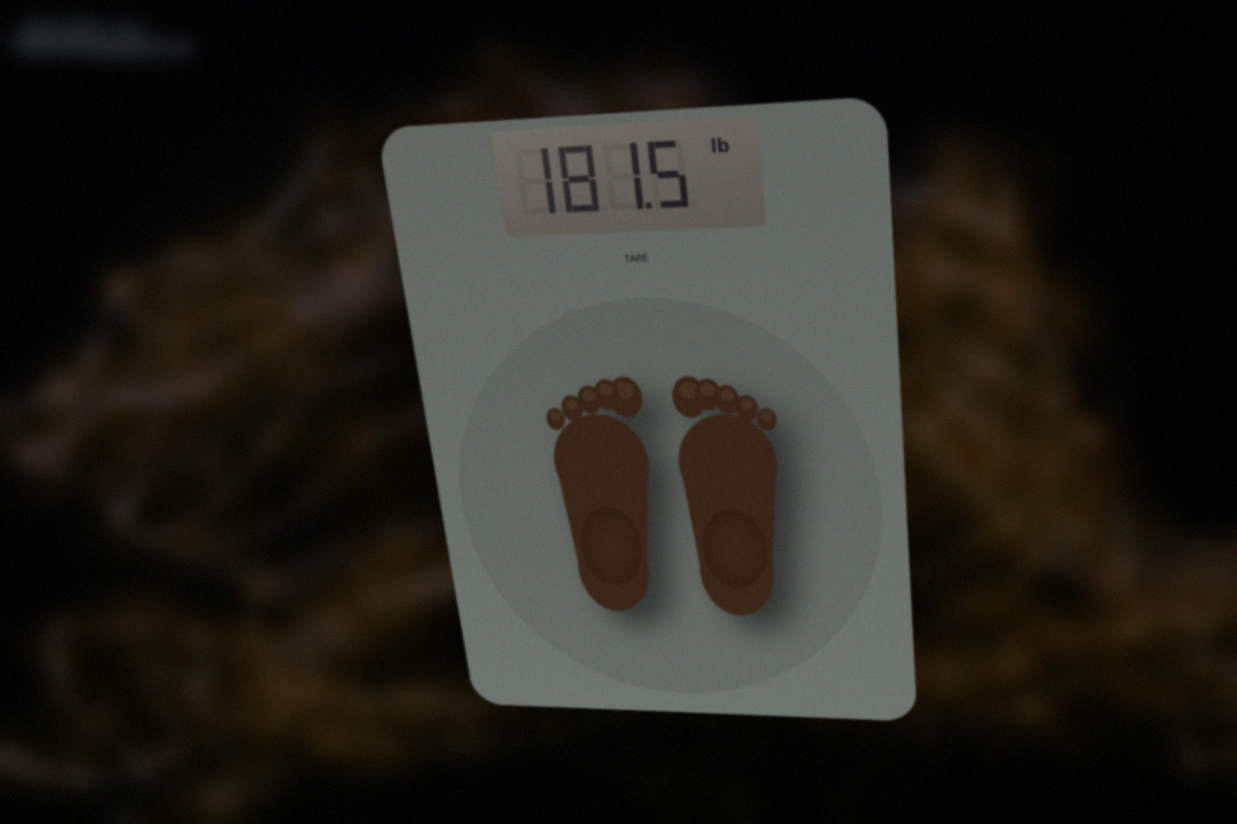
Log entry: 181.5 lb
